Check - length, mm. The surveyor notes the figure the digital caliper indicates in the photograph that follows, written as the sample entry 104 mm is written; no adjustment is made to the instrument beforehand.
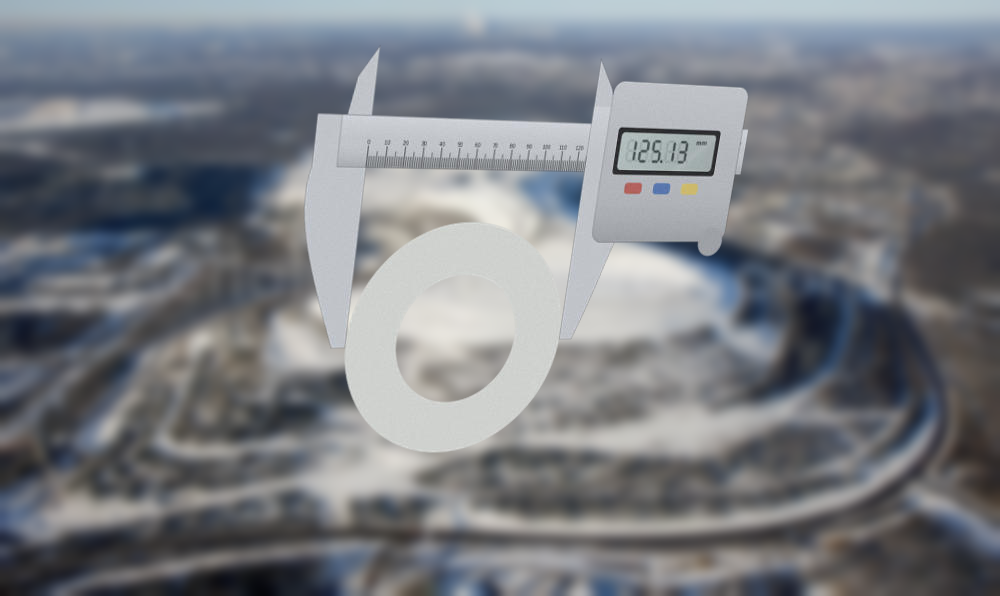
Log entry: 125.13 mm
